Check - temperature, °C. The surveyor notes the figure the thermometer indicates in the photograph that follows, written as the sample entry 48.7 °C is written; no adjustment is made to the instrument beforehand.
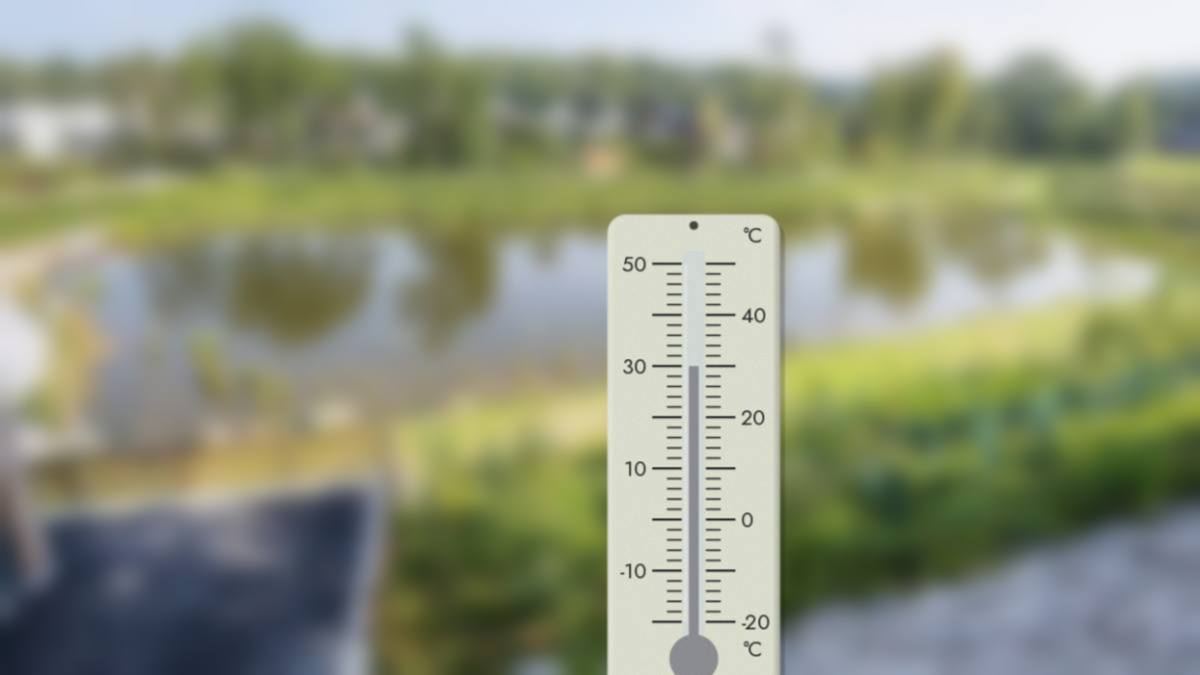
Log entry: 30 °C
